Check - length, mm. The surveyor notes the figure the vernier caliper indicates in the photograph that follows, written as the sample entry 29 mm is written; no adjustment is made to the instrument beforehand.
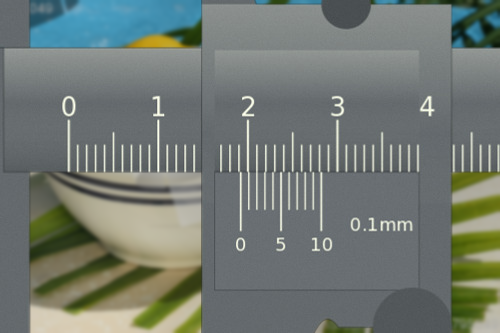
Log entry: 19.2 mm
